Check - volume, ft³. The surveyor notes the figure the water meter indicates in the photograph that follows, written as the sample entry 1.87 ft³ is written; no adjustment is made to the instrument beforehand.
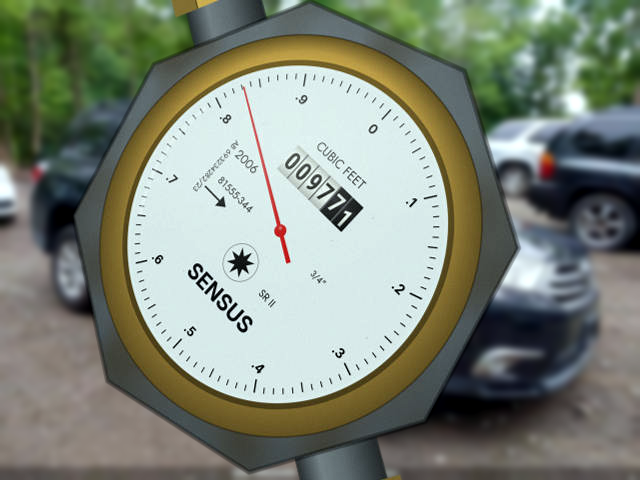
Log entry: 9770.83 ft³
